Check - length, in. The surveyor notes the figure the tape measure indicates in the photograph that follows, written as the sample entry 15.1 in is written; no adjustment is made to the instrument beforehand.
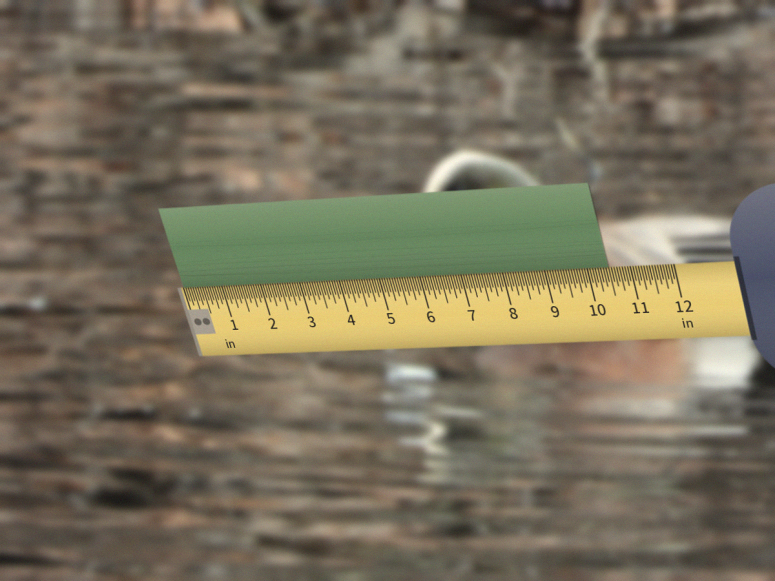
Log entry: 10.5 in
